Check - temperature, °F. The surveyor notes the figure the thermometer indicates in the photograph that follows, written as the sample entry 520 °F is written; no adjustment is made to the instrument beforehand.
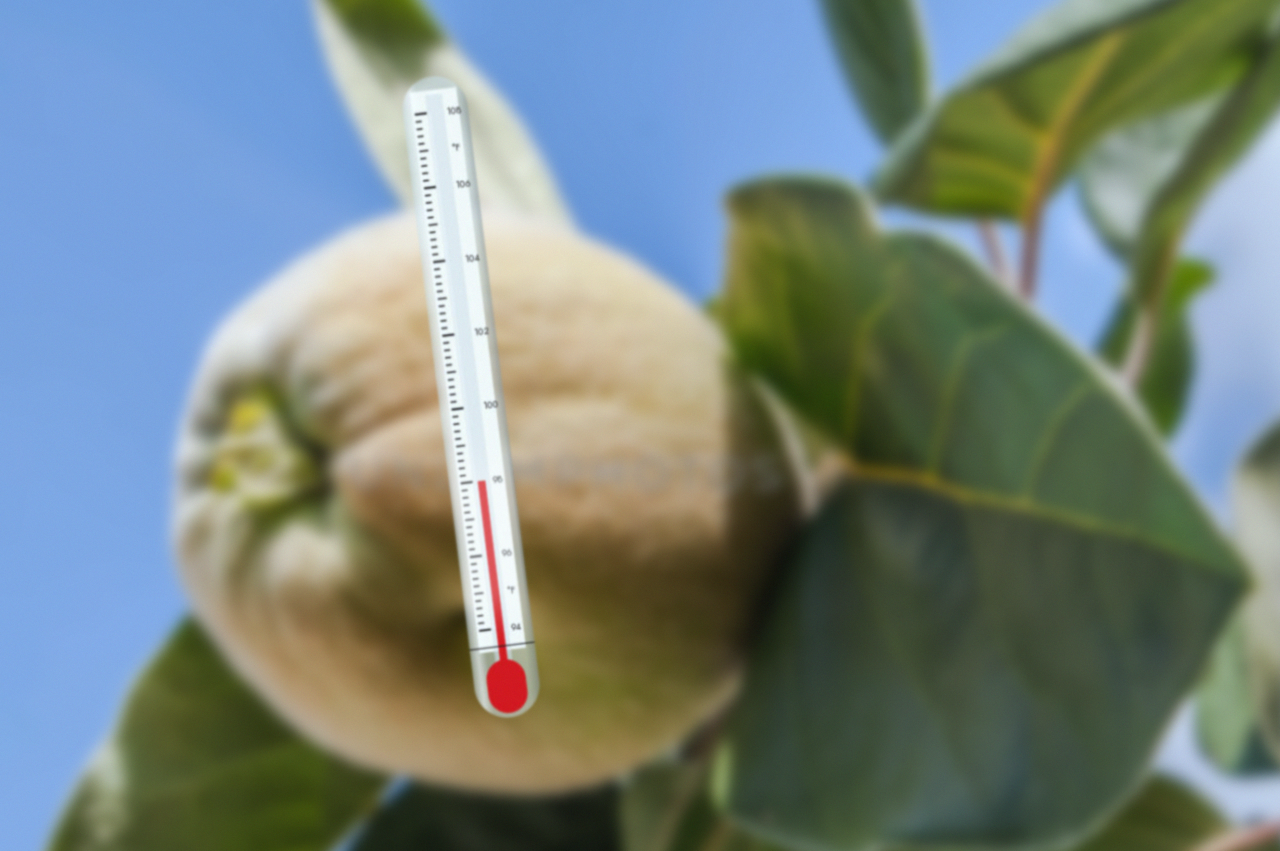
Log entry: 98 °F
